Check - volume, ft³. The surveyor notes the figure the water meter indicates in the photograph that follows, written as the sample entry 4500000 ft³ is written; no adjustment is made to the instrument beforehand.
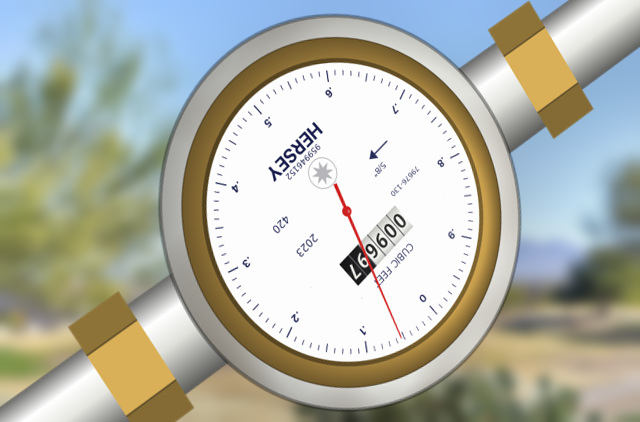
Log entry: 9697.05 ft³
